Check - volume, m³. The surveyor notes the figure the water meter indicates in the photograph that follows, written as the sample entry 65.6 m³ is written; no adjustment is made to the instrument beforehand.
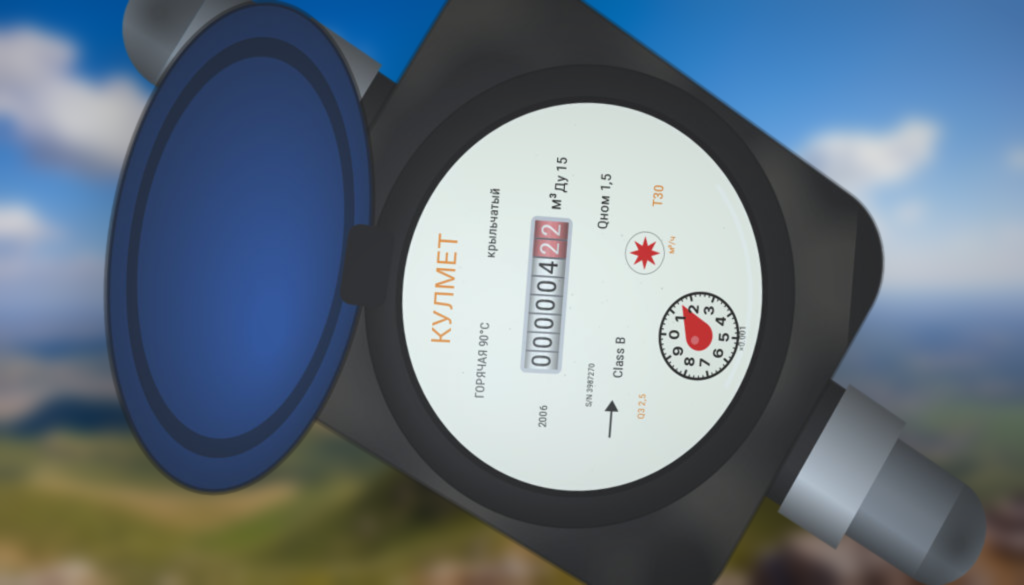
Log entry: 4.221 m³
